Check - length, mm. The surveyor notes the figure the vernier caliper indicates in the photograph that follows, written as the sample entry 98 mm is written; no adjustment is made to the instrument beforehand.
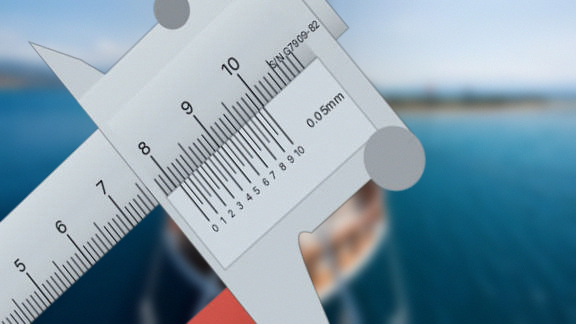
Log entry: 80.8 mm
